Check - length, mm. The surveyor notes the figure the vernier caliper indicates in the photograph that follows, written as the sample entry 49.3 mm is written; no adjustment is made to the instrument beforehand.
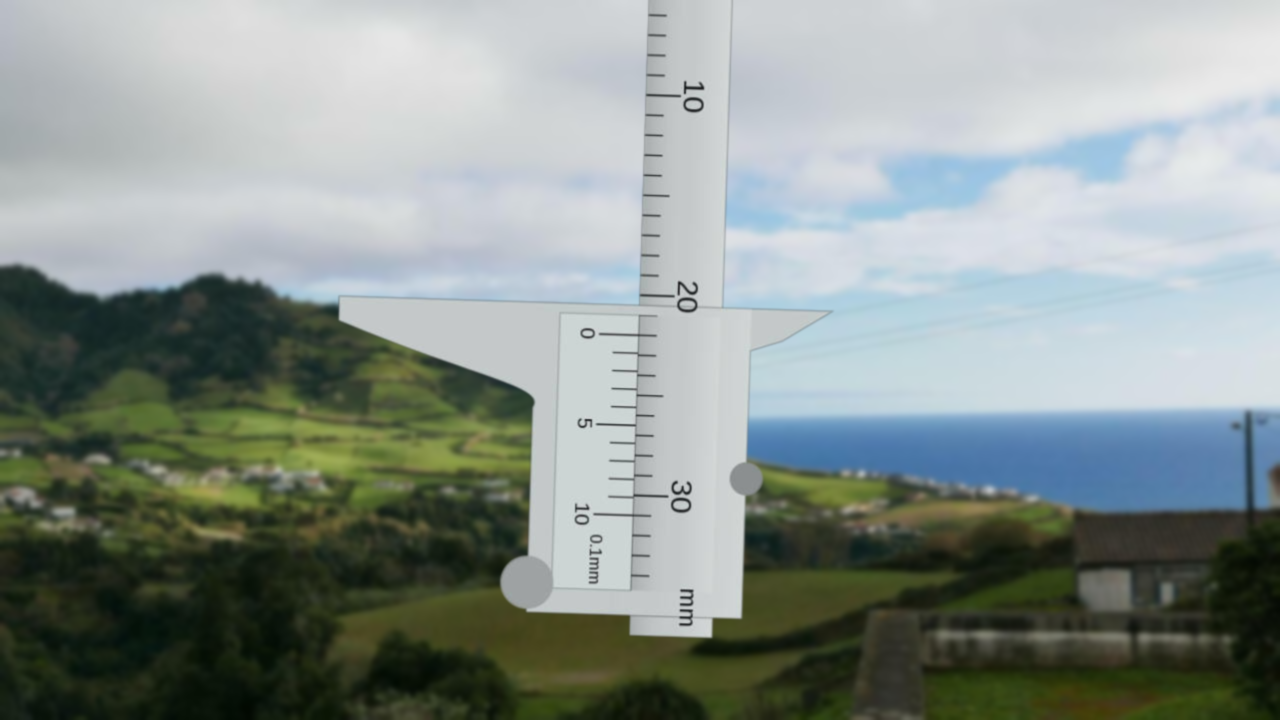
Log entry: 22.0 mm
